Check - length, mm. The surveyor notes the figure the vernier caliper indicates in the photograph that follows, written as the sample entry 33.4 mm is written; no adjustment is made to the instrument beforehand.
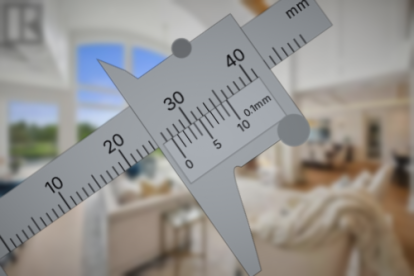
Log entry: 26.8 mm
